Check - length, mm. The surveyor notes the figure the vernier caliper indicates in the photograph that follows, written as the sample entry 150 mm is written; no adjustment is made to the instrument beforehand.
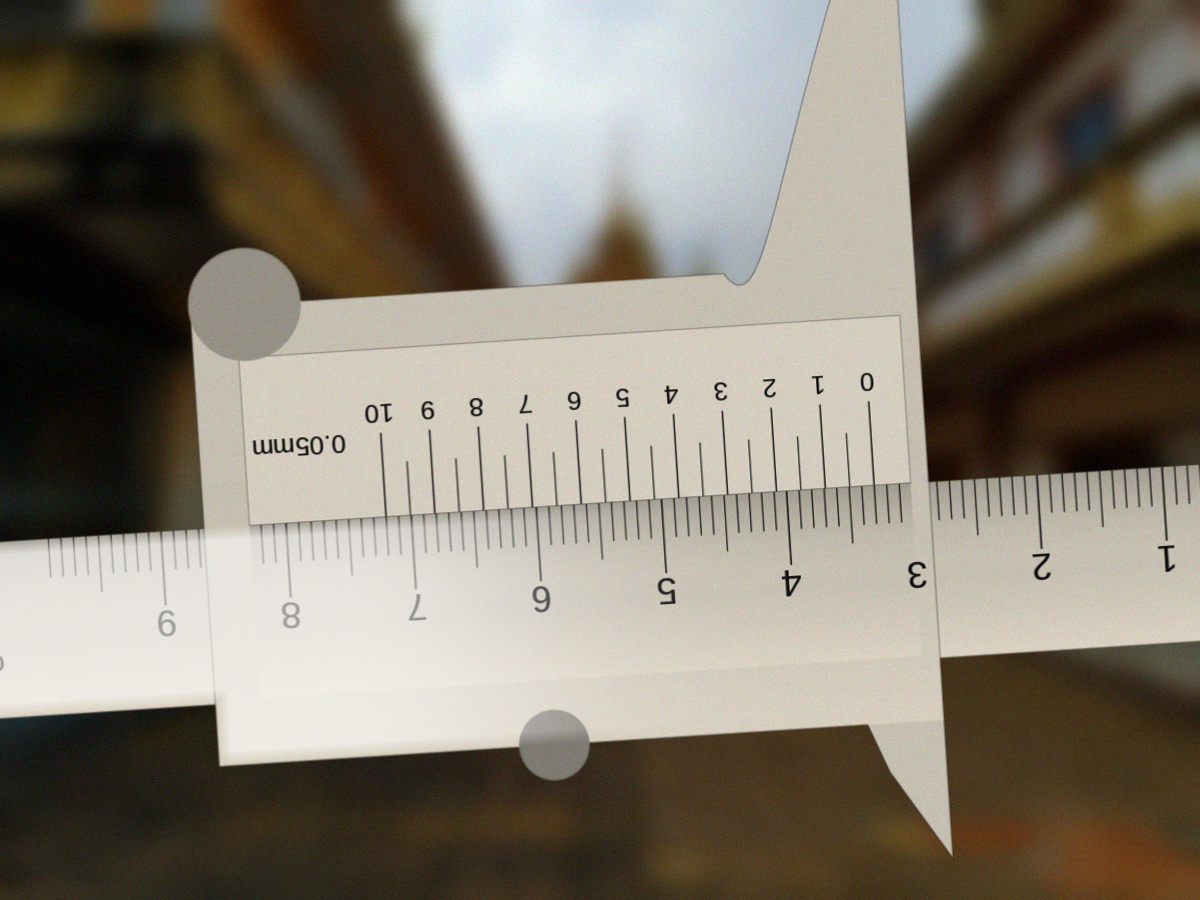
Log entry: 33.0 mm
